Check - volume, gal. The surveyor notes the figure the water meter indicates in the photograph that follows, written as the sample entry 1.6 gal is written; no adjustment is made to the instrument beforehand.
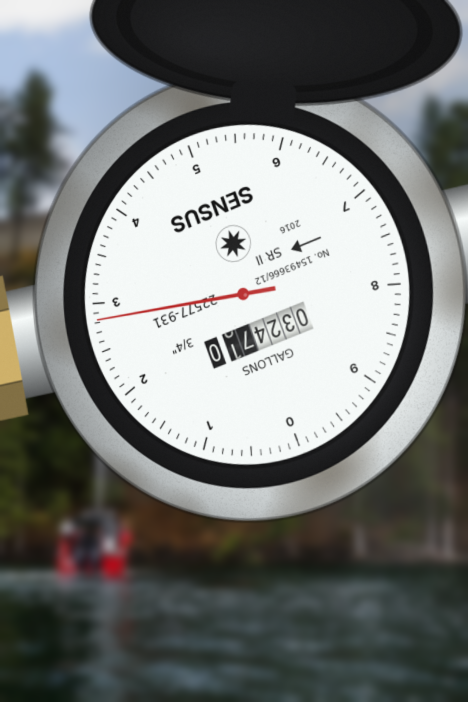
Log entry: 324712.8 gal
